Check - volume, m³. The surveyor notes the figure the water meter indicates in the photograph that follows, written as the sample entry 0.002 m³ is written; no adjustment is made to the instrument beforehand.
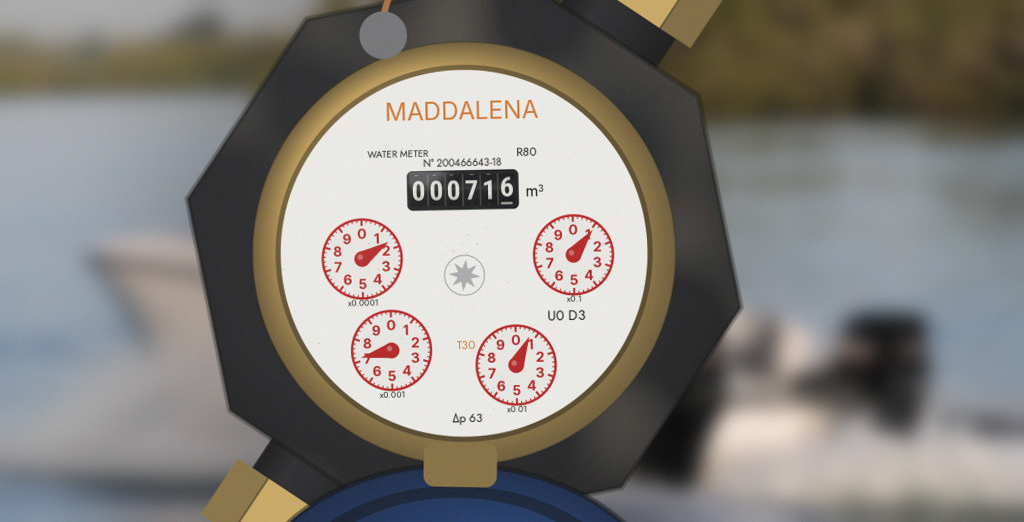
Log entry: 716.1071 m³
